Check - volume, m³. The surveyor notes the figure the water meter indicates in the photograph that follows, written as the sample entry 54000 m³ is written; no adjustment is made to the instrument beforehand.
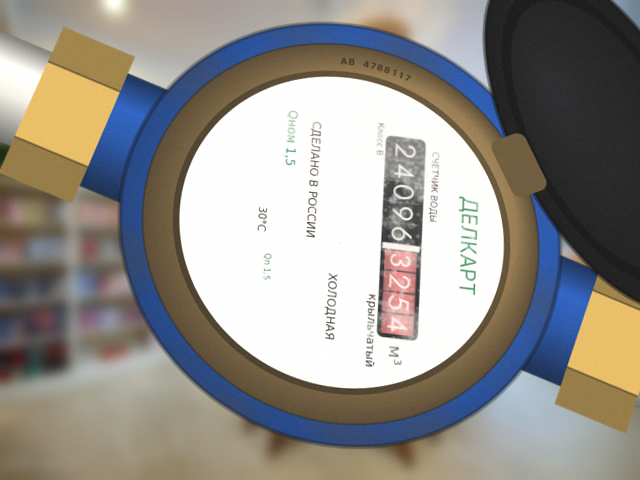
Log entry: 24096.3254 m³
